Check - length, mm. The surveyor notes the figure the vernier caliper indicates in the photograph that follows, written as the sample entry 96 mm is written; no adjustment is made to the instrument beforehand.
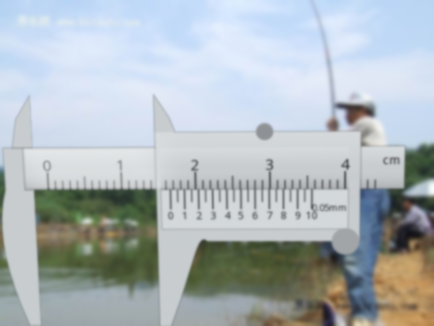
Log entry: 16.6 mm
